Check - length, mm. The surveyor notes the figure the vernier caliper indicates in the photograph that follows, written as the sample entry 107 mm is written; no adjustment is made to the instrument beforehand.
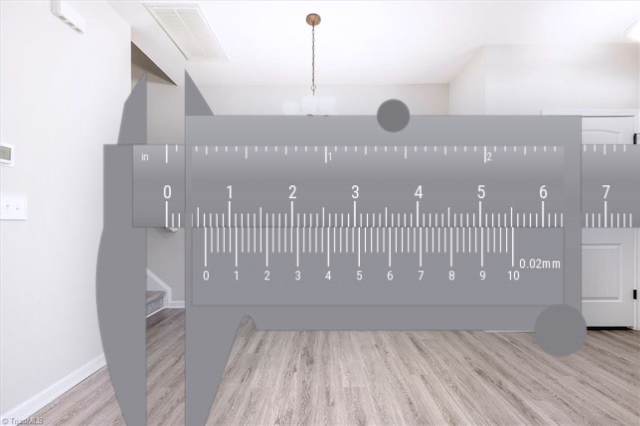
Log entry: 6.2 mm
